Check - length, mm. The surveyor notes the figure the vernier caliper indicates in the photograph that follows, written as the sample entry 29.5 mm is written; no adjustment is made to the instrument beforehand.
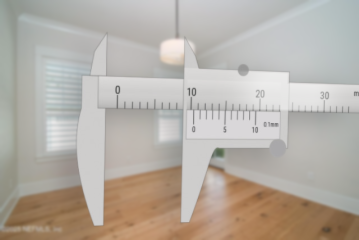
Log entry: 10.4 mm
